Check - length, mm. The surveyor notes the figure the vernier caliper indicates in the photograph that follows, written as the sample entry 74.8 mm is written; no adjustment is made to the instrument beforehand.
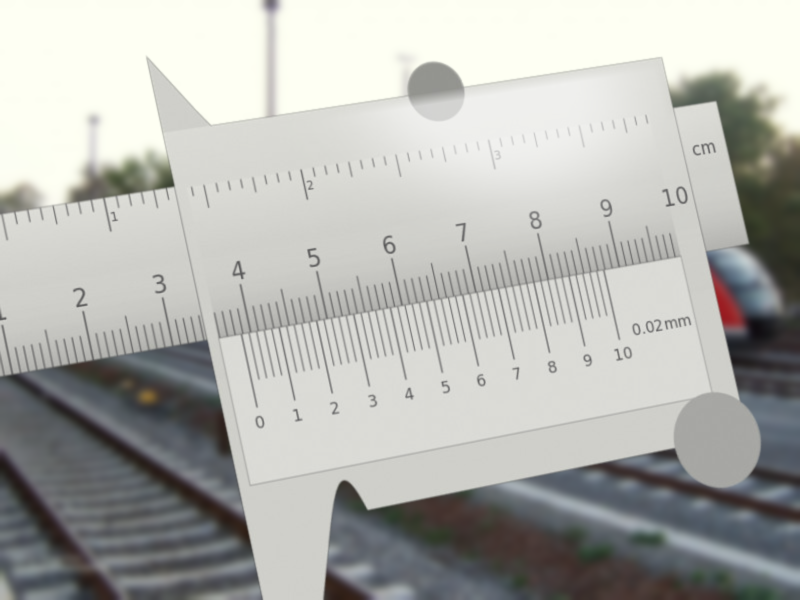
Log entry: 38.8 mm
